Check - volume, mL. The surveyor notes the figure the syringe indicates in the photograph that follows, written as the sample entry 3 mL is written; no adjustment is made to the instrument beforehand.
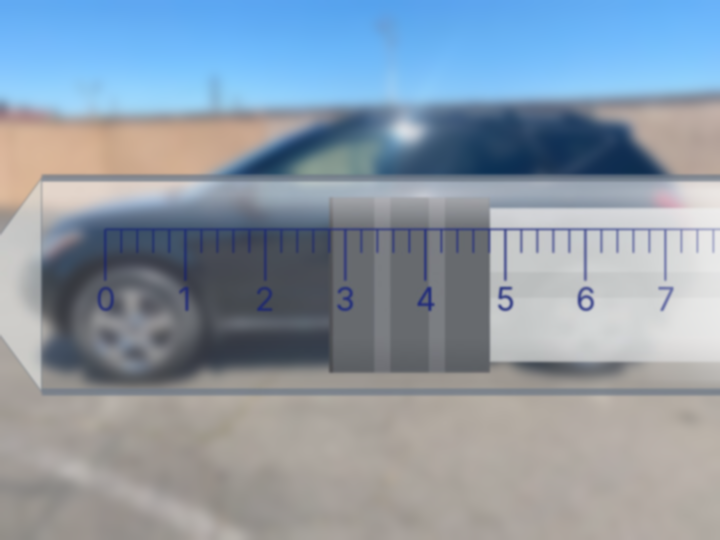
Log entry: 2.8 mL
